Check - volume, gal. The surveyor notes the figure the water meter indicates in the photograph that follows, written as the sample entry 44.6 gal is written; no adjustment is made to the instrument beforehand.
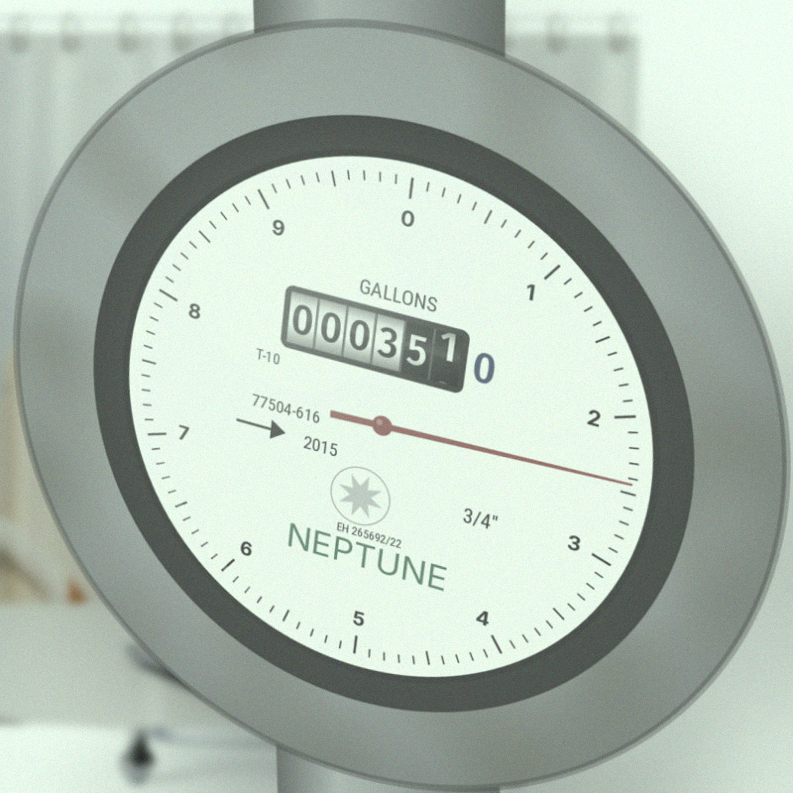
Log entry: 3512.4 gal
